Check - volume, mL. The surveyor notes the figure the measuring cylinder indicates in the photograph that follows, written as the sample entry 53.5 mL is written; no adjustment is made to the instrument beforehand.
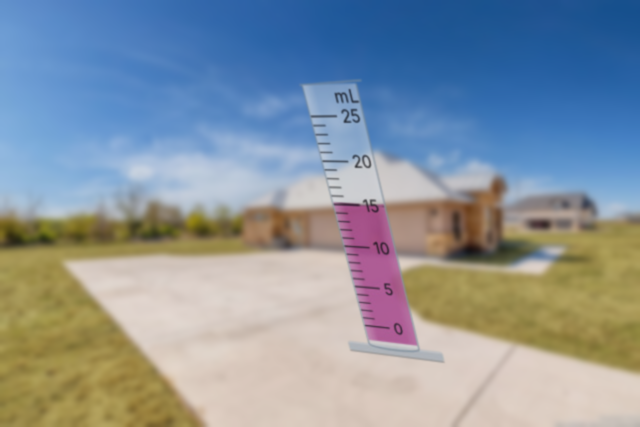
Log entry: 15 mL
